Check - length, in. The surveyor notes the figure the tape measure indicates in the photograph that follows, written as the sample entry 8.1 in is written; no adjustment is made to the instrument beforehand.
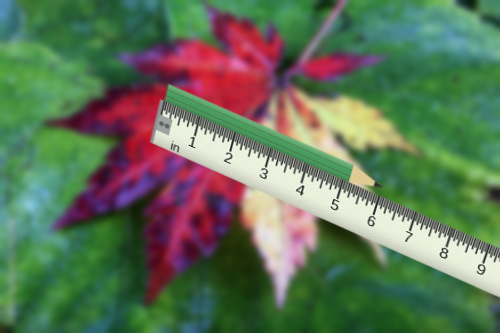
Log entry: 6 in
